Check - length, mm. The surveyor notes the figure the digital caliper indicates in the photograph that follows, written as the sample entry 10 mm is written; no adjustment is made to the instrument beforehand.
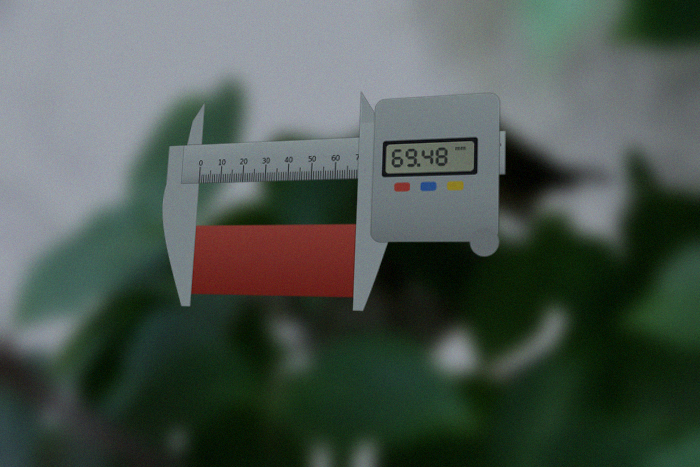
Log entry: 69.48 mm
